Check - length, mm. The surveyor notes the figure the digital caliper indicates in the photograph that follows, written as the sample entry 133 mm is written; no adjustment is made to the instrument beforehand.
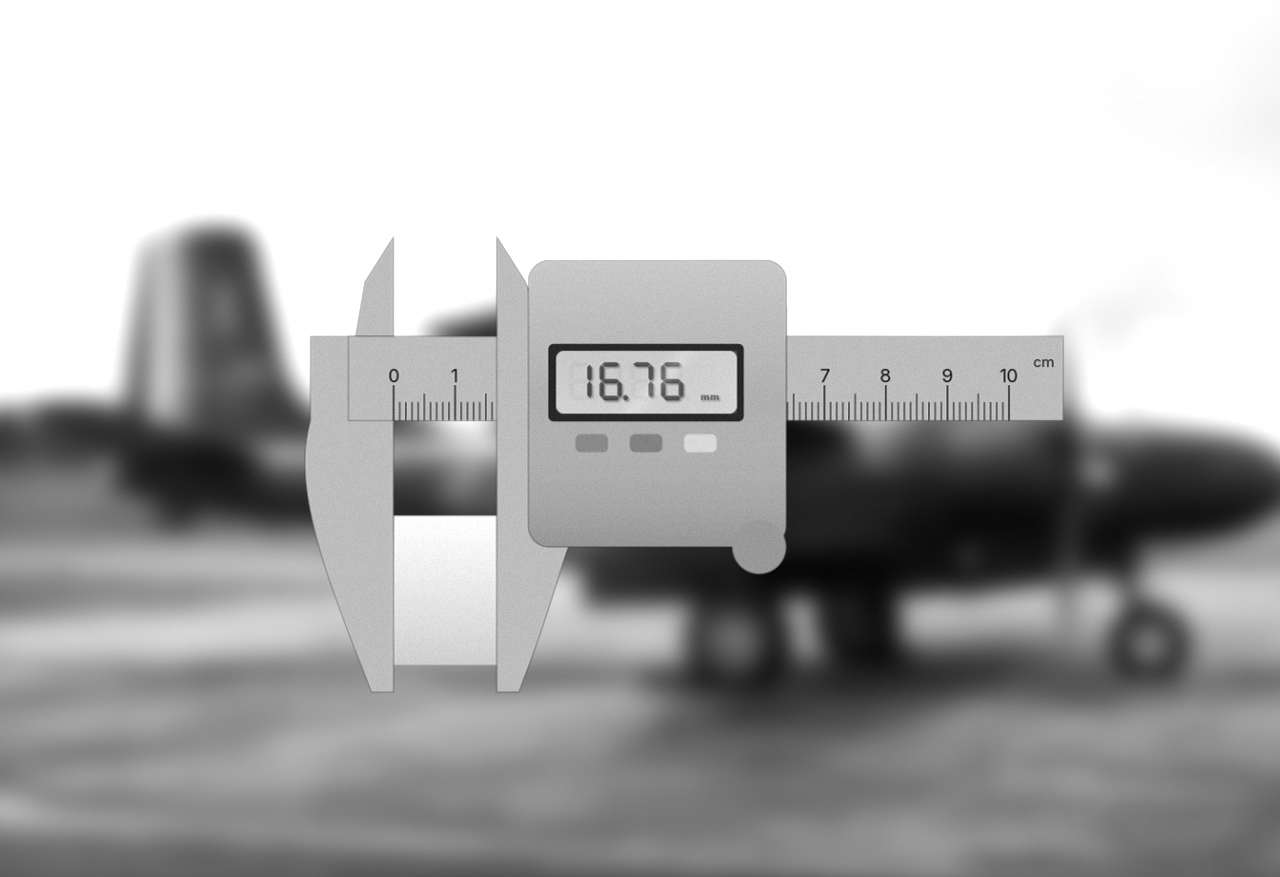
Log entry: 16.76 mm
